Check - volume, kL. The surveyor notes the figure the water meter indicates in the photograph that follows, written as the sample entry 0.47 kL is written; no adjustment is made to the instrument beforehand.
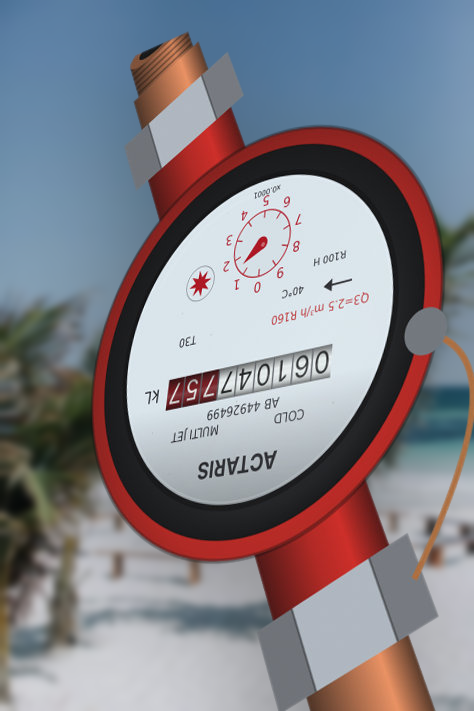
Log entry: 61047.7571 kL
